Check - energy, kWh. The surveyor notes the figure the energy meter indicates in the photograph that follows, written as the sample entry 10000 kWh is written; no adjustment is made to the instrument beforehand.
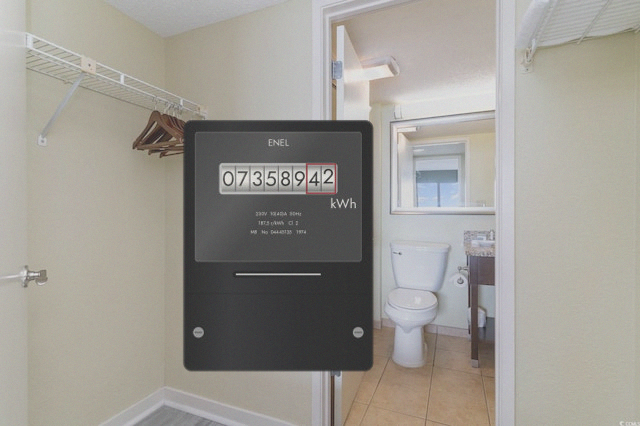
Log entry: 73589.42 kWh
